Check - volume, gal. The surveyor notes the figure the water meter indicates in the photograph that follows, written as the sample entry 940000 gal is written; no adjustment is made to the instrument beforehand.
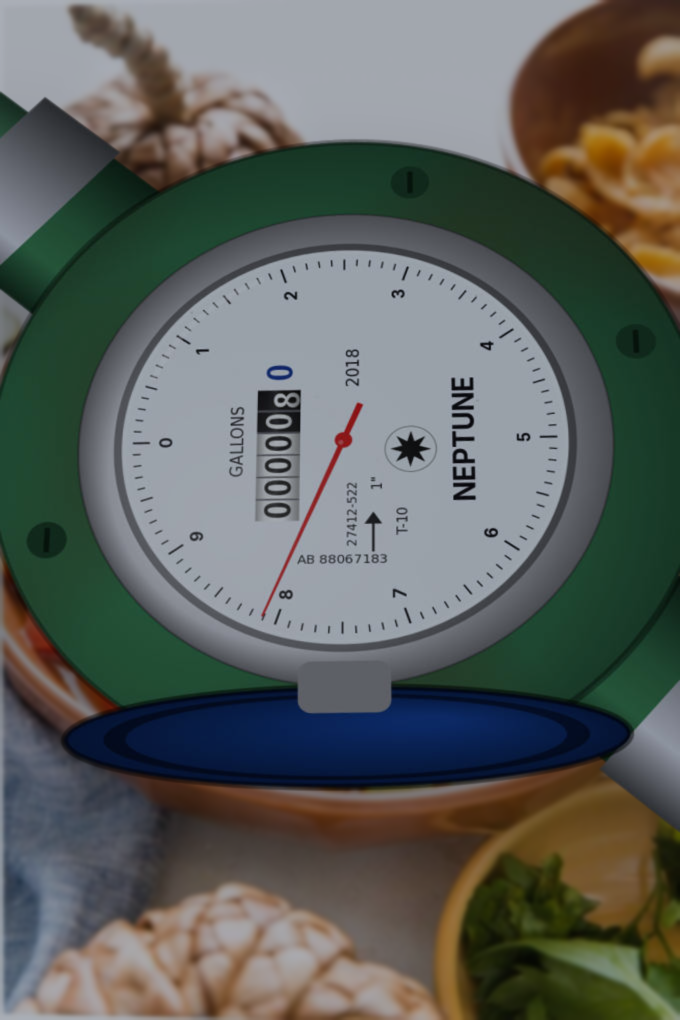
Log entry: 78.1 gal
